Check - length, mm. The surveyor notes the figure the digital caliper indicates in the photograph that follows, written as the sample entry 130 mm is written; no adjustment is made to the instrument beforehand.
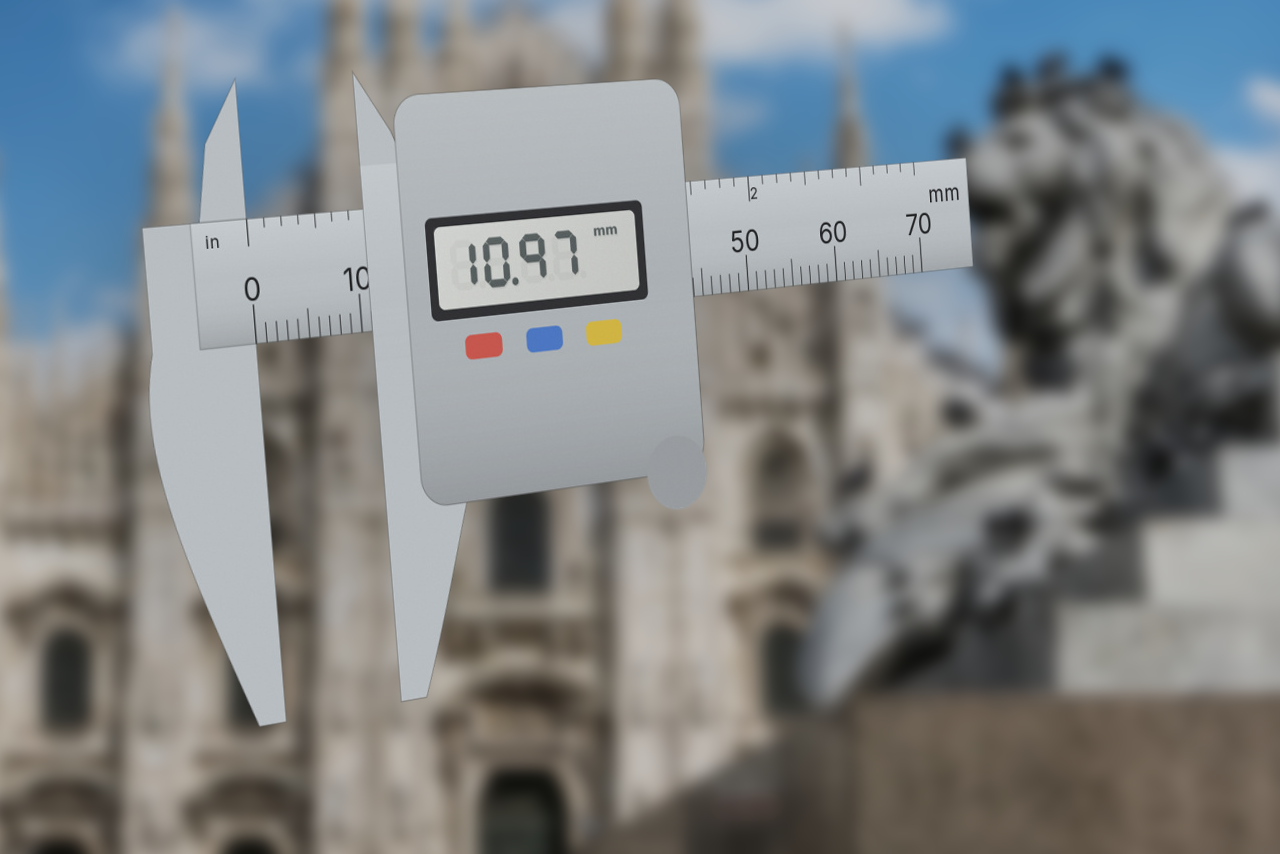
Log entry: 10.97 mm
